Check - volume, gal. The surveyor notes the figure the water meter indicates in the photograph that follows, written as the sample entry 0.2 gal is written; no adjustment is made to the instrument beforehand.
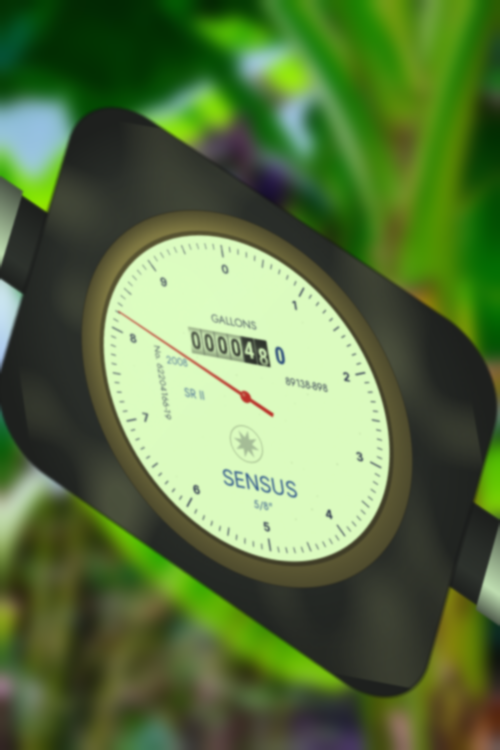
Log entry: 478.2 gal
